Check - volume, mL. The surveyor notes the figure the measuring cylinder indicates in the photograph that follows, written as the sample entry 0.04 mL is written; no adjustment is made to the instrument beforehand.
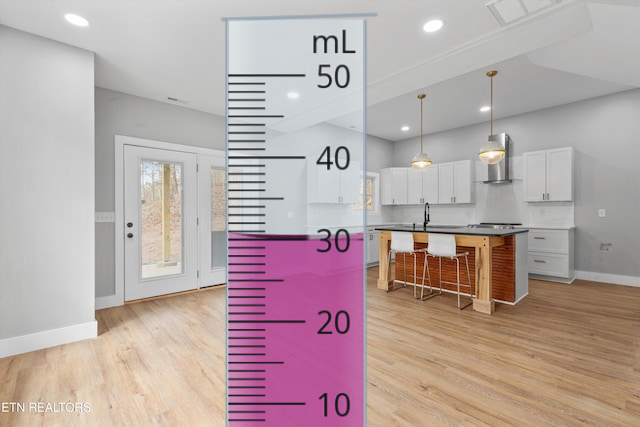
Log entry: 30 mL
